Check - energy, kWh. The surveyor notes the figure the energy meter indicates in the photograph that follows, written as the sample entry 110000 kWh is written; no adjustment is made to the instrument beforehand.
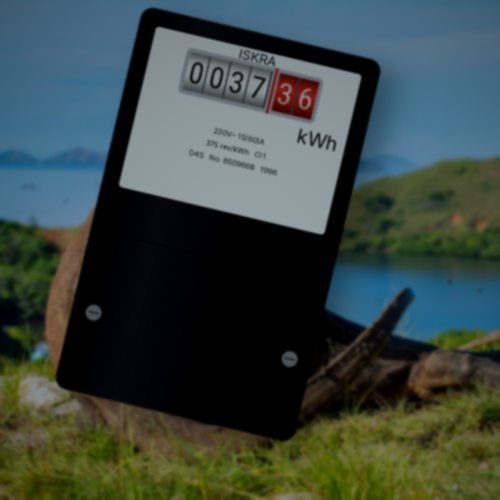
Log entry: 37.36 kWh
